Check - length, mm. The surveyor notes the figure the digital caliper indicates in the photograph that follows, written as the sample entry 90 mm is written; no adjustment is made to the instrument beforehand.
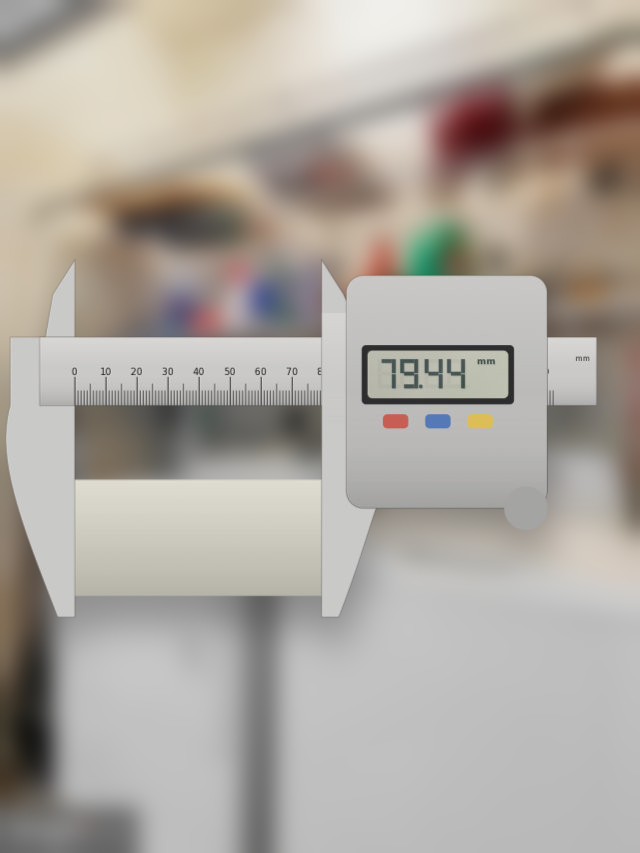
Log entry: 79.44 mm
